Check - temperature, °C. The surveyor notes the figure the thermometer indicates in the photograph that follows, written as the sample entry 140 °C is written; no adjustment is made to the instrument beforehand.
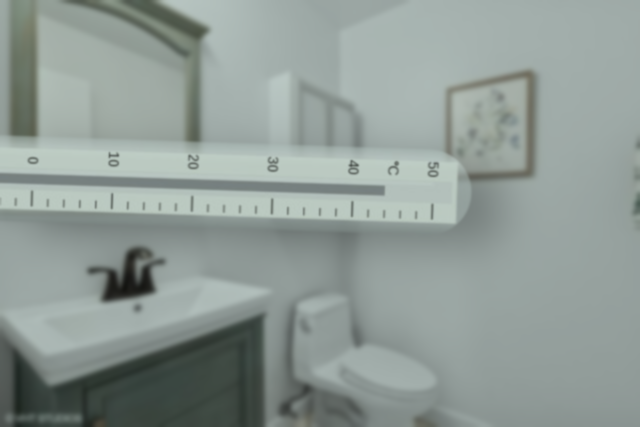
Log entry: 44 °C
